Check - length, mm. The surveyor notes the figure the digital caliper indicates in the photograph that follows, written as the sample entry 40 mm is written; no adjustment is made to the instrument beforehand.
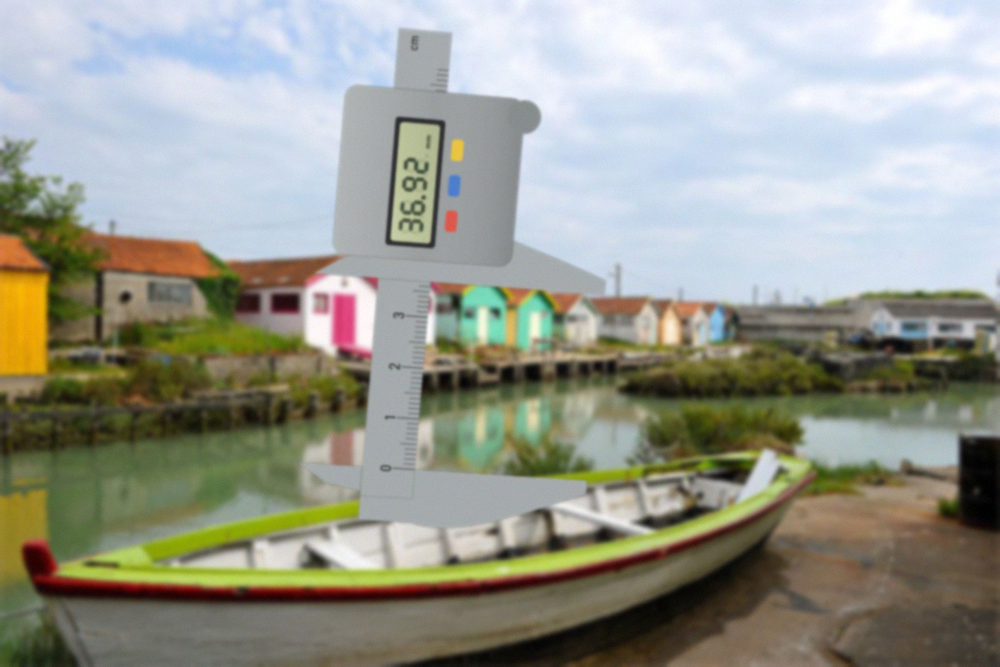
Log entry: 36.92 mm
